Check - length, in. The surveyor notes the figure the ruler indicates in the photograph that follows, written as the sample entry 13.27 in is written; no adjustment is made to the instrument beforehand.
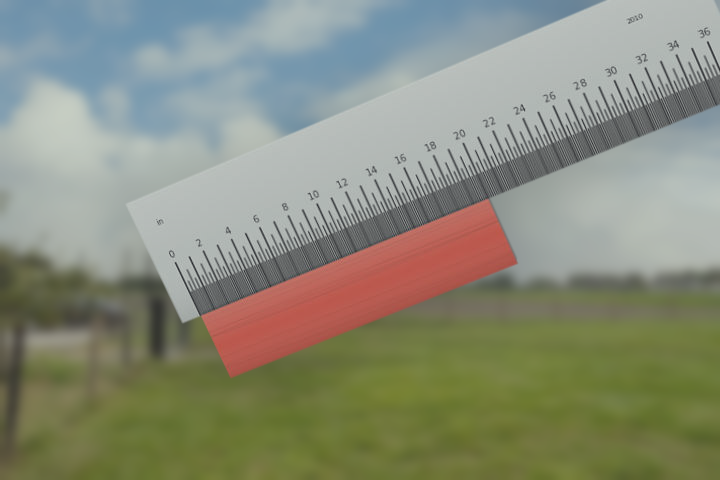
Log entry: 20 in
